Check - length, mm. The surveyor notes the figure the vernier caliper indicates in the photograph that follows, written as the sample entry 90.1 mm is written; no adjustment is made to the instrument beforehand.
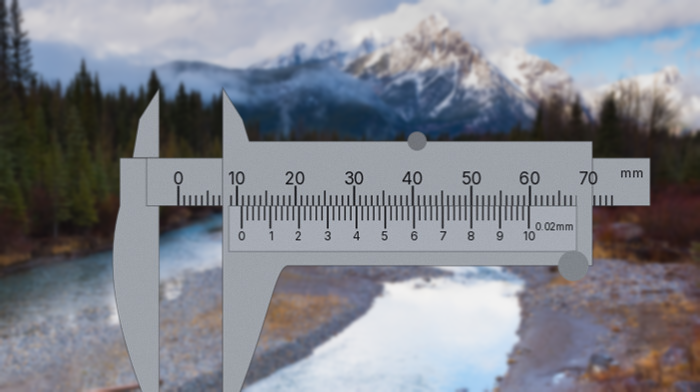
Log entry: 10.8 mm
